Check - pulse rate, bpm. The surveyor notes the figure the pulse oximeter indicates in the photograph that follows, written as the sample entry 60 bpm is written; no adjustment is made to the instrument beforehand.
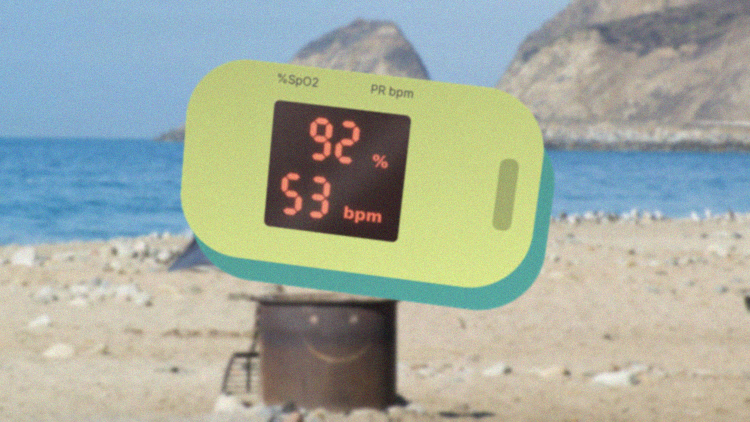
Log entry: 53 bpm
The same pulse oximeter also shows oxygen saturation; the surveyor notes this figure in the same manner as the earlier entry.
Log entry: 92 %
